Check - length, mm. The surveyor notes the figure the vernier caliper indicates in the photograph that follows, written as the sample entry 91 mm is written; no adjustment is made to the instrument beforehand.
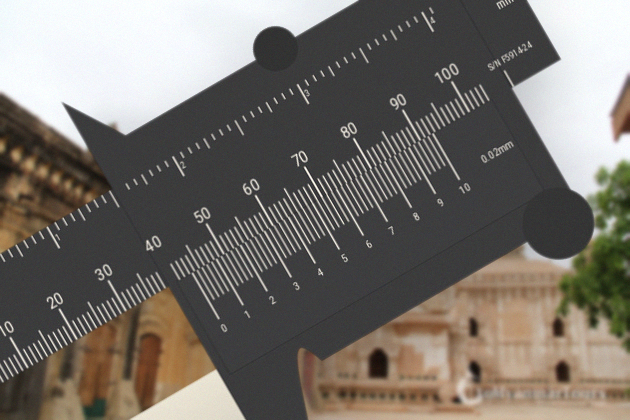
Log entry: 43.5 mm
